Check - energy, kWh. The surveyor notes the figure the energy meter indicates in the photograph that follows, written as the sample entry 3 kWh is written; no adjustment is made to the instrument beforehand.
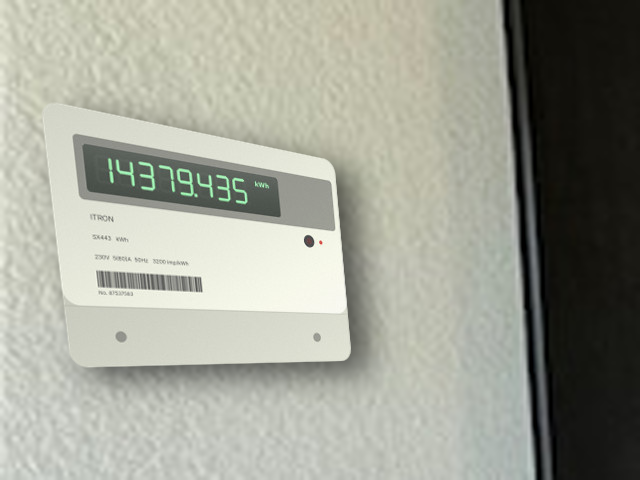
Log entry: 14379.435 kWh
